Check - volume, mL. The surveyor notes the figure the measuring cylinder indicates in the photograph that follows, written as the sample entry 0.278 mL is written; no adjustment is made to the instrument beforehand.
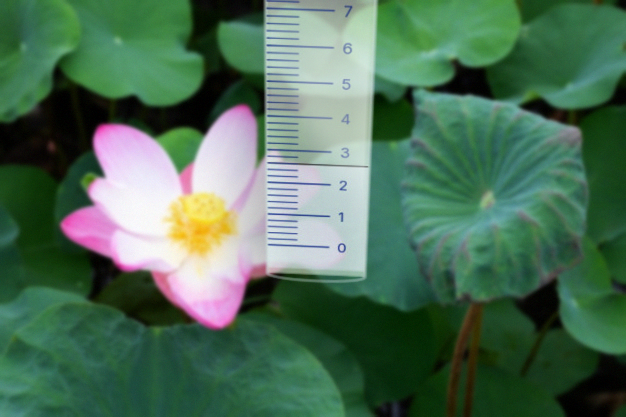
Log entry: 2.6 mL
